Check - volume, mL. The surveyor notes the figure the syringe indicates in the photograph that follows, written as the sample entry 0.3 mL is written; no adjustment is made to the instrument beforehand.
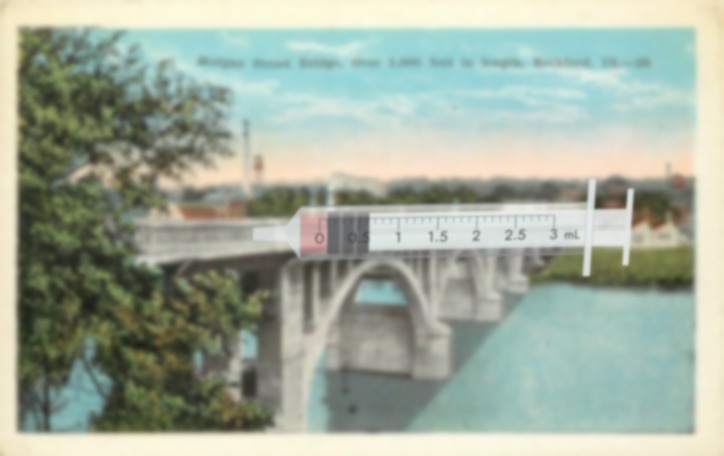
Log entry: 0.1 mL
